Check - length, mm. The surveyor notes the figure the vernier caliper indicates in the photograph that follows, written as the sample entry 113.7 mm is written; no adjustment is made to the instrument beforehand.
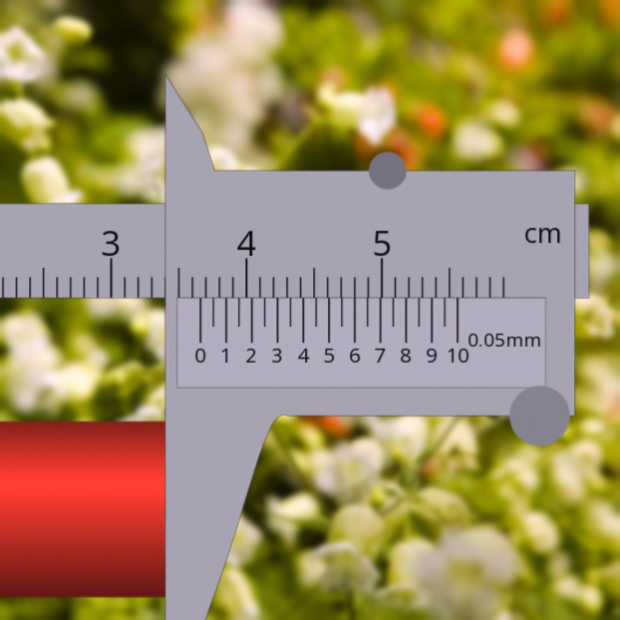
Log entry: 36.6 mm
